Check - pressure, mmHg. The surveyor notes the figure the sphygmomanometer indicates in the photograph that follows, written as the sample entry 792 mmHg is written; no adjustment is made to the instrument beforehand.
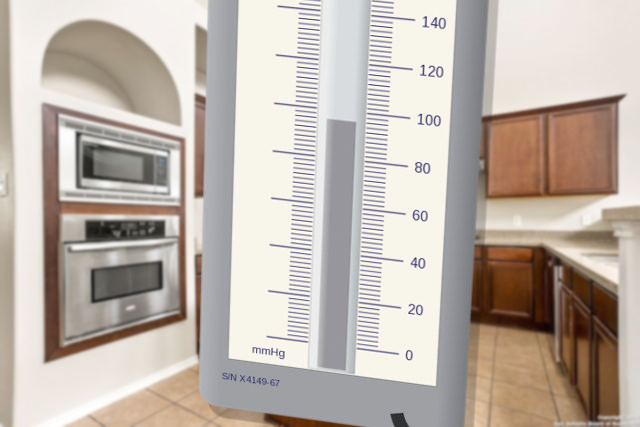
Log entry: 96 mmHg
